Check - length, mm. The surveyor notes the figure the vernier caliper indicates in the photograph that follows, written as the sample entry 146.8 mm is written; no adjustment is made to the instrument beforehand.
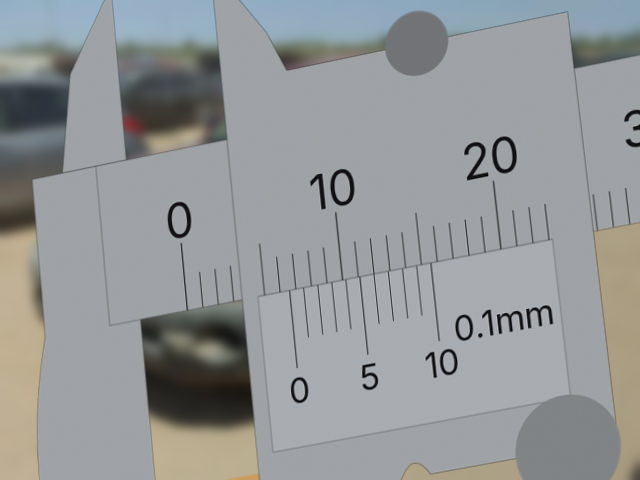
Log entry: 6.6 mm
